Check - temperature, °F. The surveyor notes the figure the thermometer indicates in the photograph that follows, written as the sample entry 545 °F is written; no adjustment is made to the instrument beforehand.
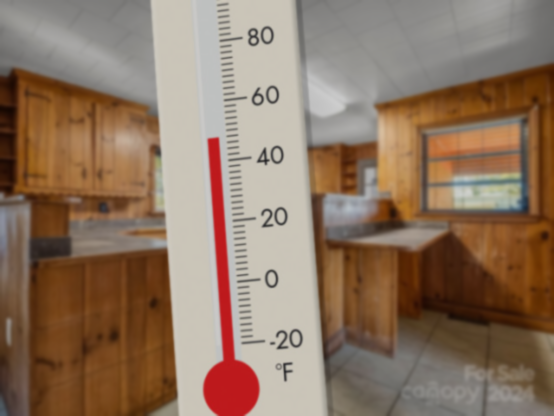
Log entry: 48 °F
